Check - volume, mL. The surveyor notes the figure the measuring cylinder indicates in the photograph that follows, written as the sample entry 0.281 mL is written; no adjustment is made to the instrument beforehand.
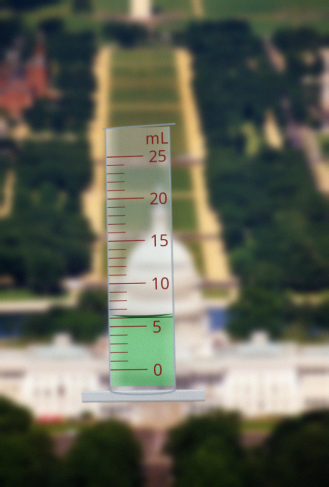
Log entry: 6 mL
